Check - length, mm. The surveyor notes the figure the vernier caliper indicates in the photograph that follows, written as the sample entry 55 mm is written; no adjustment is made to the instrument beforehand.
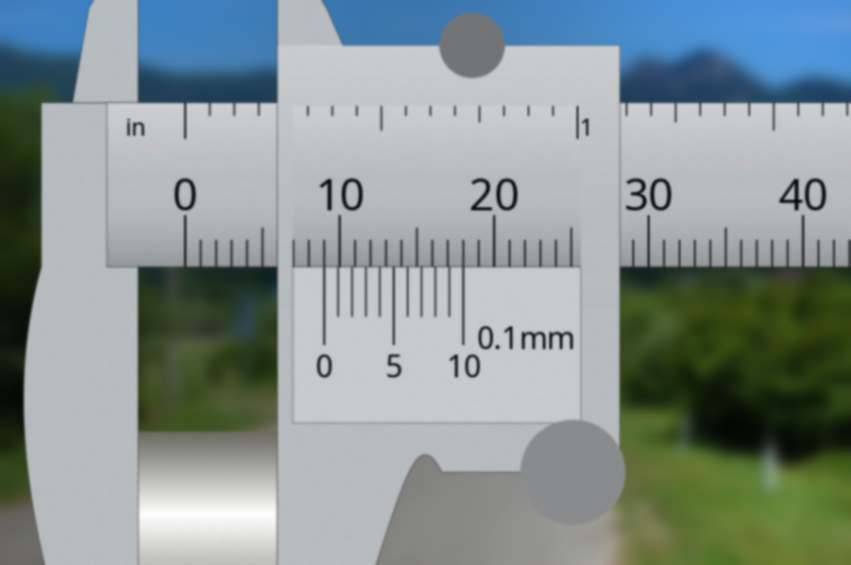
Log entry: 9.0 mm
